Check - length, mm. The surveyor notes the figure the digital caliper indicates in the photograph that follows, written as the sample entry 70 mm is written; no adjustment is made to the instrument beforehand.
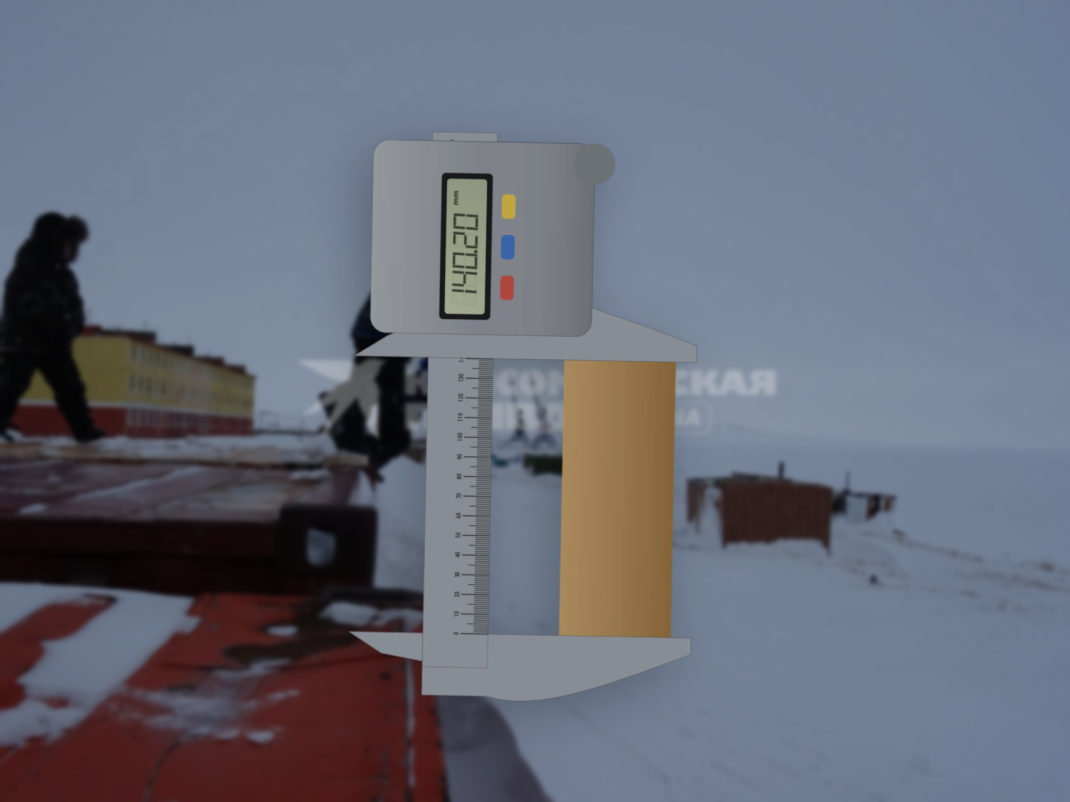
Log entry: 140.20 mm
